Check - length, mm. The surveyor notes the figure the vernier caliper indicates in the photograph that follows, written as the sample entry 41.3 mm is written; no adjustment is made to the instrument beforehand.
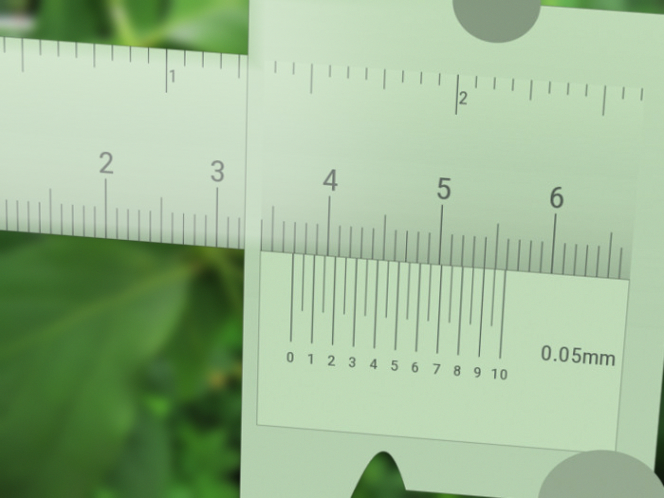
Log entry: 36.9 mm
